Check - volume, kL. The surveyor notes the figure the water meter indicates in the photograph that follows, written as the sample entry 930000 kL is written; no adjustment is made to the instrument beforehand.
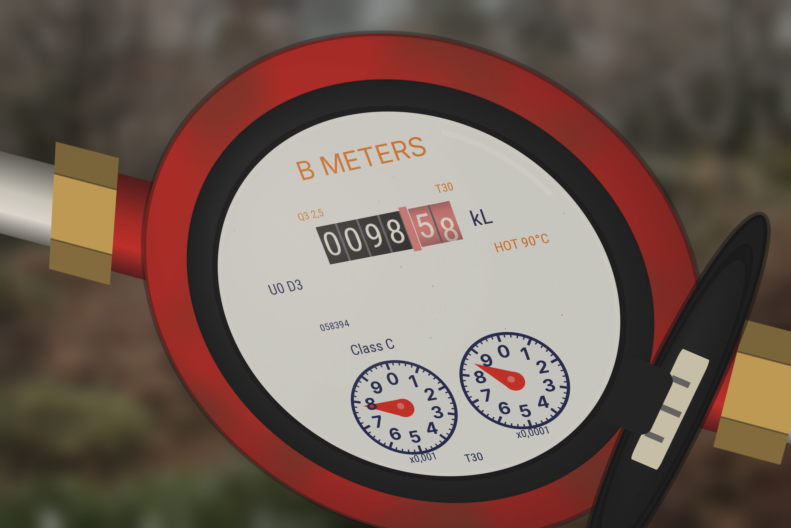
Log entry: 98.5778 kL
